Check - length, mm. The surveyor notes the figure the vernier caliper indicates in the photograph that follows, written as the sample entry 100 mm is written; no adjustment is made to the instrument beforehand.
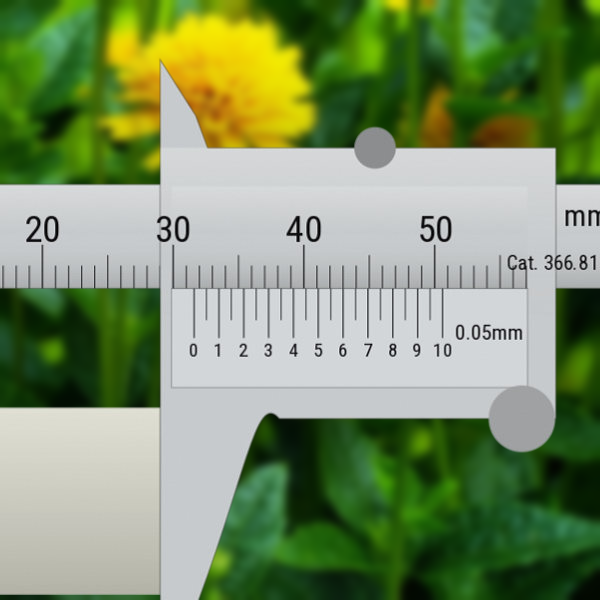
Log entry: 31.6 mm
